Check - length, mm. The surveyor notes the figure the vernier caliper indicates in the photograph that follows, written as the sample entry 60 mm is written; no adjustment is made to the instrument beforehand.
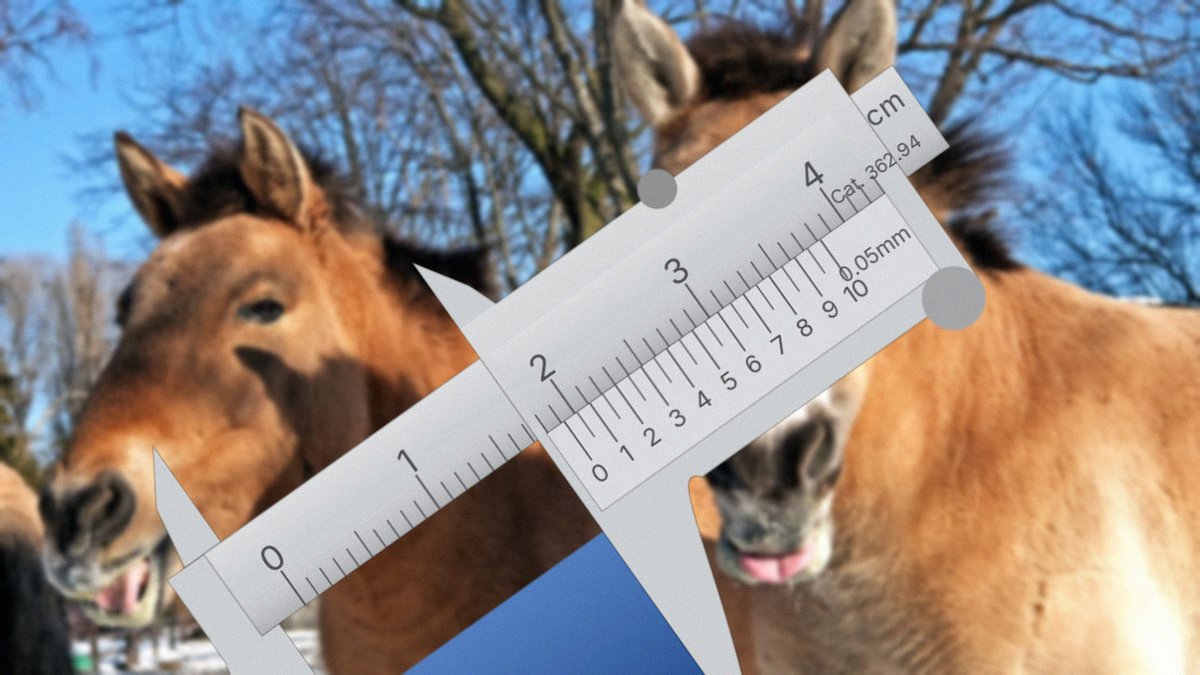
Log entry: 19.2 mm
